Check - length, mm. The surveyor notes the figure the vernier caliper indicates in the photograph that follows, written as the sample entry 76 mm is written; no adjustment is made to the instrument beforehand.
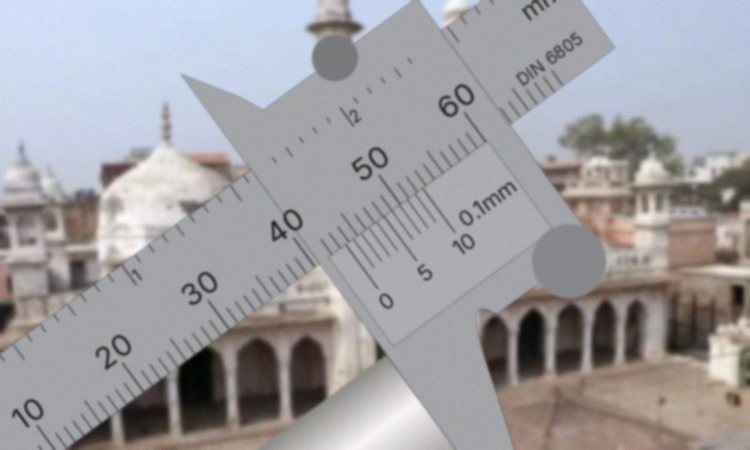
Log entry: 43.6 mm
